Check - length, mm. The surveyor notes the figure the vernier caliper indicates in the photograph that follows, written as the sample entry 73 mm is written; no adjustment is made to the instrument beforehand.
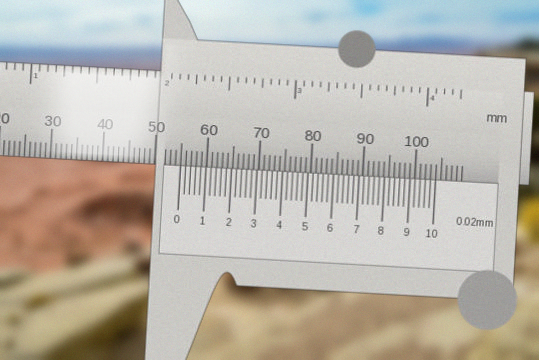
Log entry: 55.0 mm
